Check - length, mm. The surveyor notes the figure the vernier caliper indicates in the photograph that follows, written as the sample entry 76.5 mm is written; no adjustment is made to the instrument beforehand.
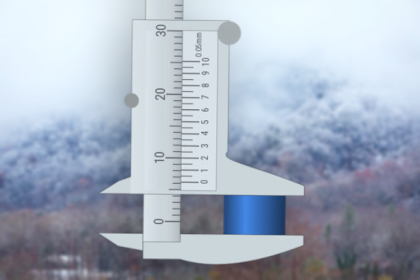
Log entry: 6.2 mm
